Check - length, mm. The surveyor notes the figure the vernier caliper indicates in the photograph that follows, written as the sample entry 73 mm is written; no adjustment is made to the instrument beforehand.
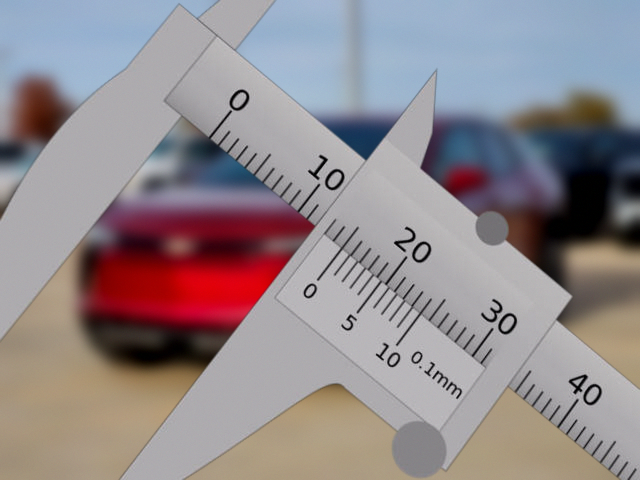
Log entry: 15.0 mm
